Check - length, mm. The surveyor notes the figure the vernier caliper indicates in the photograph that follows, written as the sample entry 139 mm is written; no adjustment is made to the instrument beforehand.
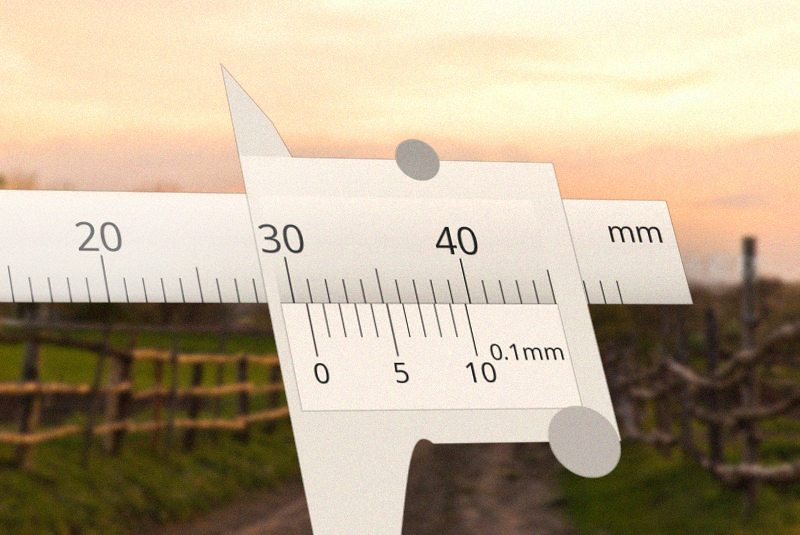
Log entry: 30.7 mm
